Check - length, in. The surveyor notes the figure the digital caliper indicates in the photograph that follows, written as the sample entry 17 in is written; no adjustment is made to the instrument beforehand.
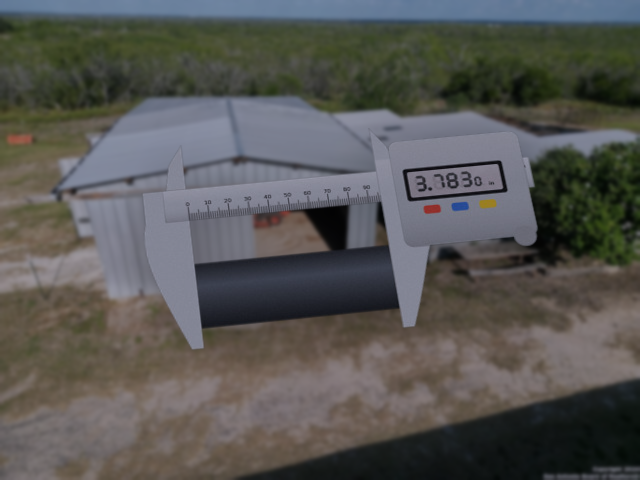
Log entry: 3.7830 in
